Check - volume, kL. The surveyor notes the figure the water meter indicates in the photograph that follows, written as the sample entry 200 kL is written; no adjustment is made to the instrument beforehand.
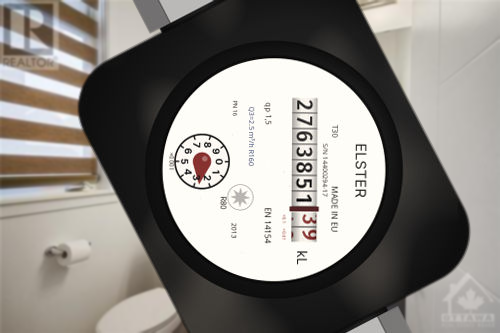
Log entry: 2763851.392 kL
